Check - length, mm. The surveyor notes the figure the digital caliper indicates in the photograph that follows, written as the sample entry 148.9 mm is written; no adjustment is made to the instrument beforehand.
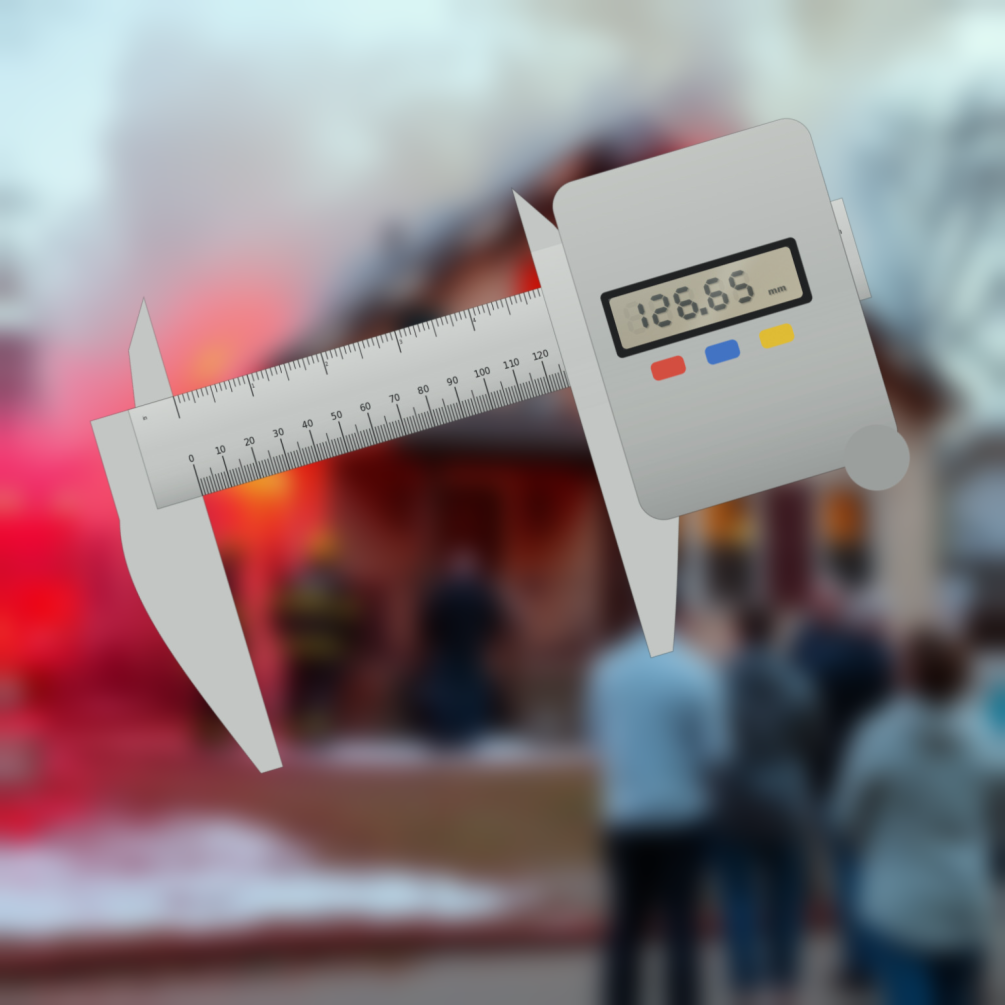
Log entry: 126.65 mm
